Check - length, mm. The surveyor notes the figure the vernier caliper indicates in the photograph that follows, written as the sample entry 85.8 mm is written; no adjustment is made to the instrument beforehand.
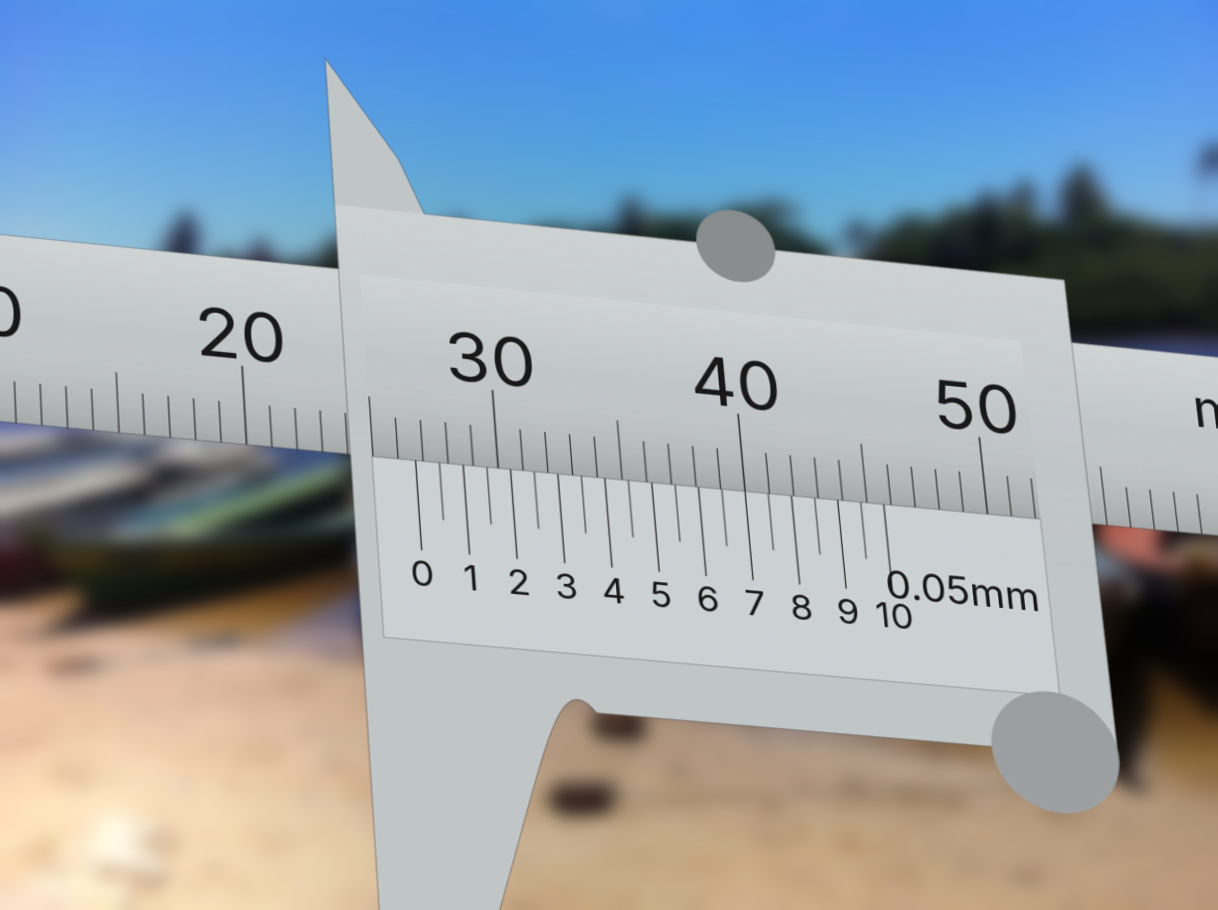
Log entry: 26.7 mm
